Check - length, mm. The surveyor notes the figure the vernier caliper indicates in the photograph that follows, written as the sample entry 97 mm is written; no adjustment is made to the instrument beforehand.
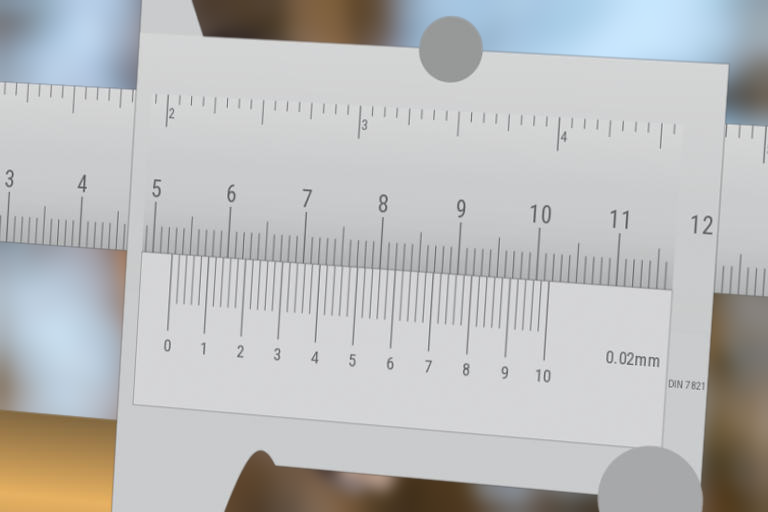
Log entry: 52.6 mm
